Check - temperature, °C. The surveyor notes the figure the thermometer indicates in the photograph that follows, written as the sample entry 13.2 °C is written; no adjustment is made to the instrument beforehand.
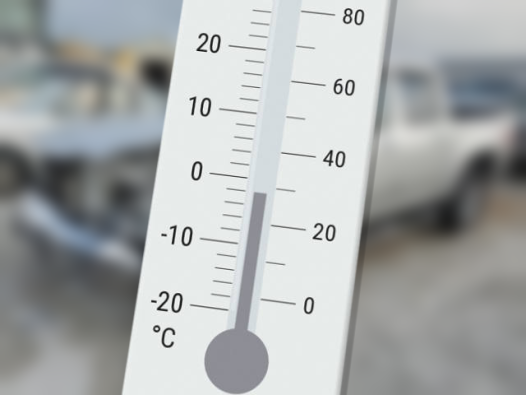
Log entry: -2 °C
